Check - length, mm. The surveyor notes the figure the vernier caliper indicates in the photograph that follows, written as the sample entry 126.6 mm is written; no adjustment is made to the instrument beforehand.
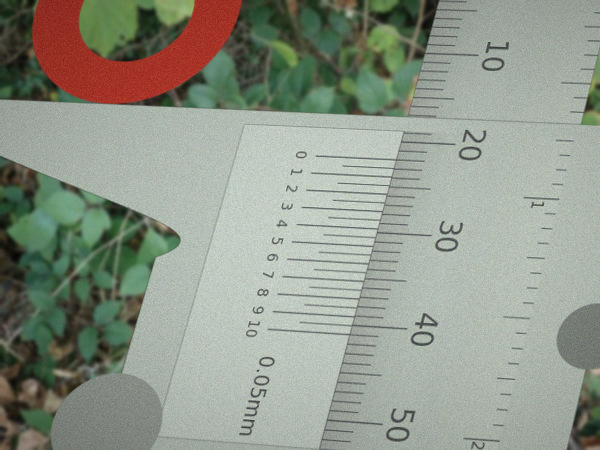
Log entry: 22.0 mm
